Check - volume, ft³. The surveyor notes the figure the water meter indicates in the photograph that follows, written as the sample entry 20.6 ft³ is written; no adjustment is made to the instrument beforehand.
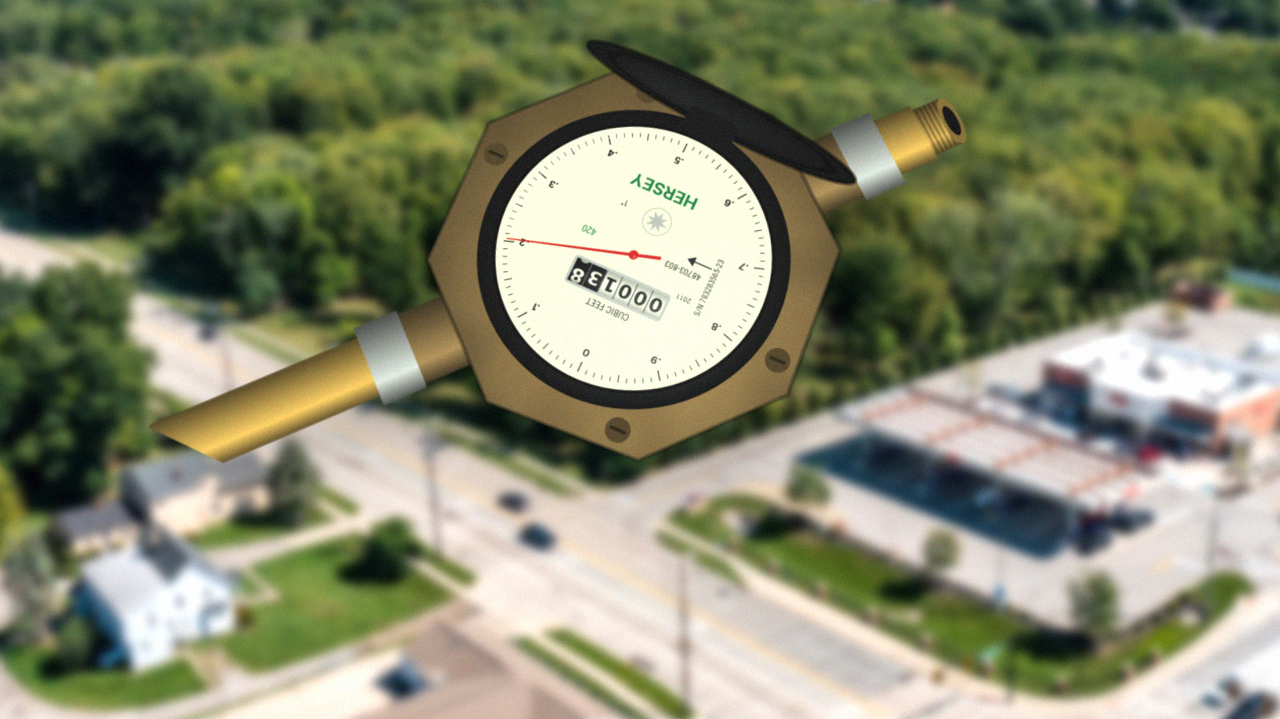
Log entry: 138.20 ft³
